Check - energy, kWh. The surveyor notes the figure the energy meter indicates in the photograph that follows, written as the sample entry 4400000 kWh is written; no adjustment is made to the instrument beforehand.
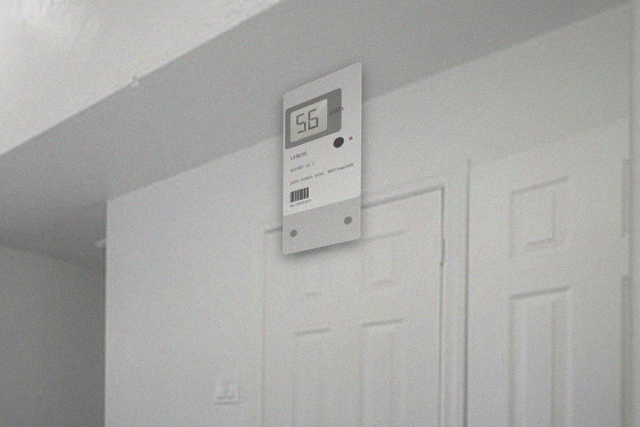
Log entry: 56 kWh
